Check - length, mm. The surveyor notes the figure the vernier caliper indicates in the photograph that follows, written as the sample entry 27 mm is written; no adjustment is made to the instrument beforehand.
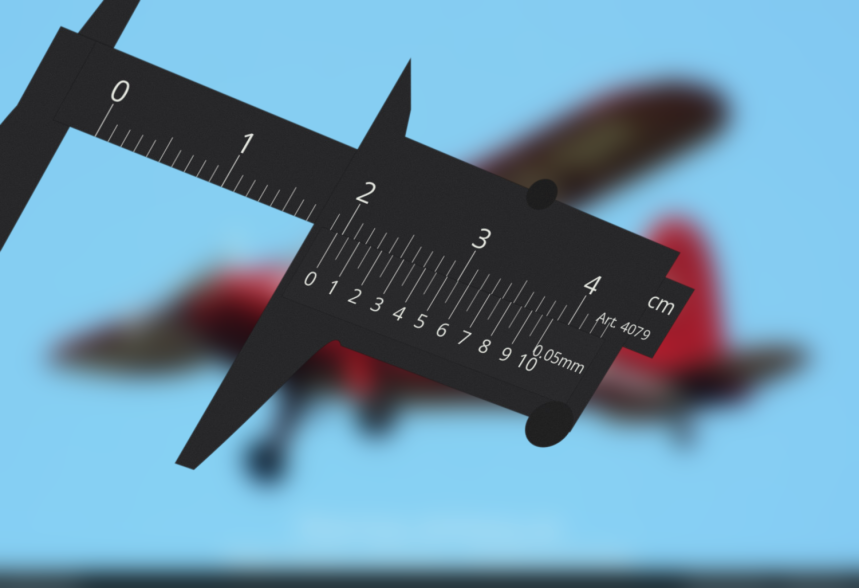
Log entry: 19.6 mm
